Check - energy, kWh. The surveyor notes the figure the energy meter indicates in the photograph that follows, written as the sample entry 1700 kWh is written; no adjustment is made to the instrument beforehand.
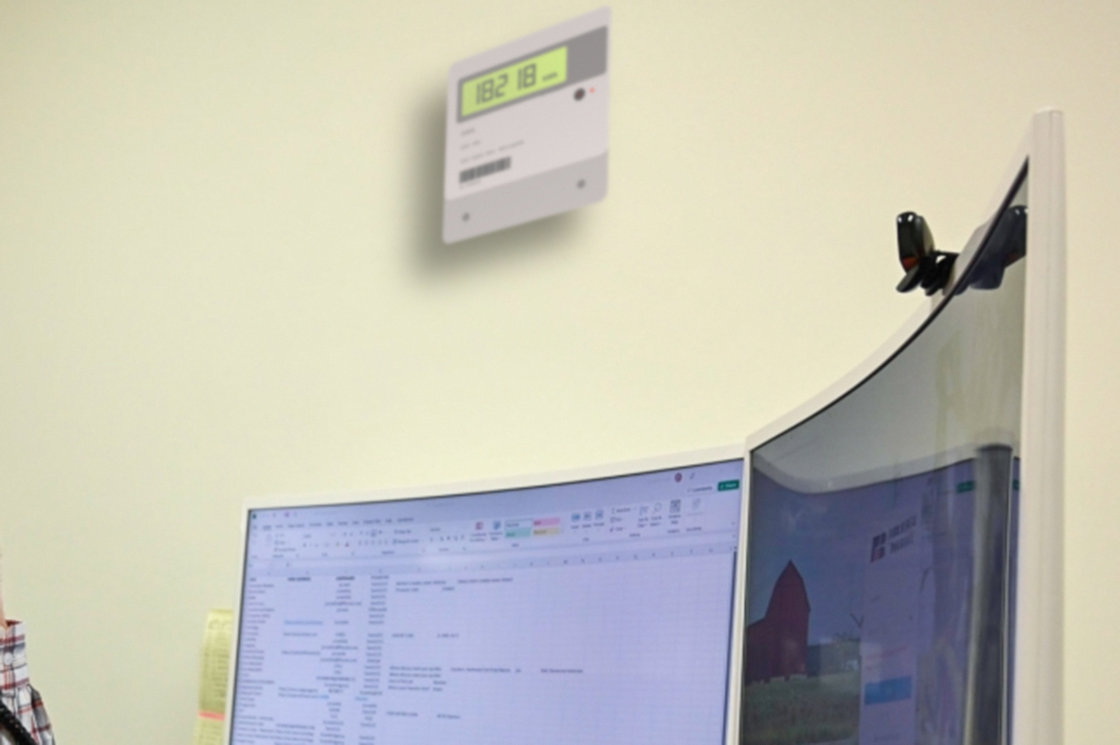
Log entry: 18218 kWh
